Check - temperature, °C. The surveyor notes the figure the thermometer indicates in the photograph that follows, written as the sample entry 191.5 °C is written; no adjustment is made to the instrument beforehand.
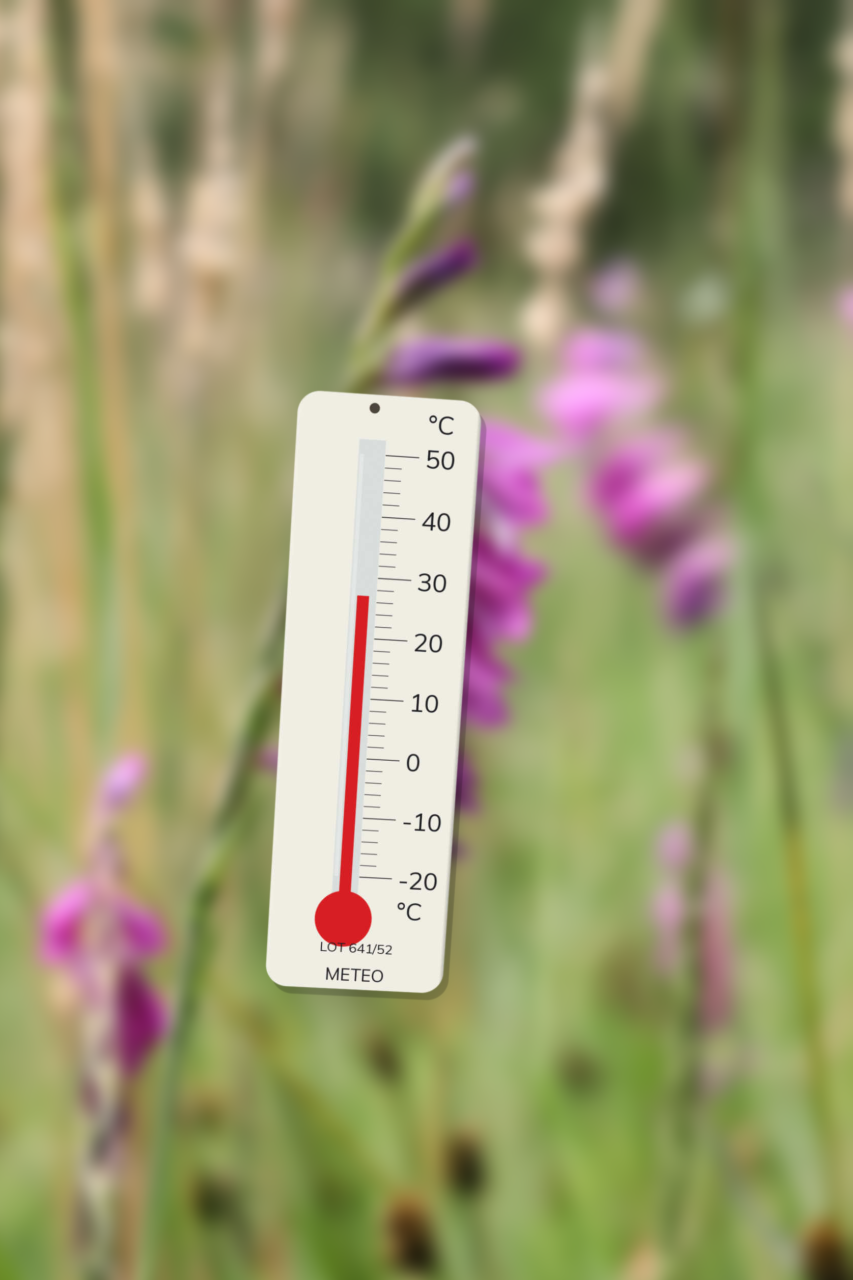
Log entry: 27 °C
